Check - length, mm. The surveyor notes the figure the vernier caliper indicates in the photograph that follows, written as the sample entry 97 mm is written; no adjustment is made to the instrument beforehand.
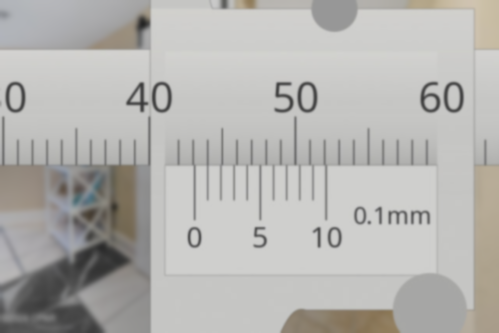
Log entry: 43.1 mm
